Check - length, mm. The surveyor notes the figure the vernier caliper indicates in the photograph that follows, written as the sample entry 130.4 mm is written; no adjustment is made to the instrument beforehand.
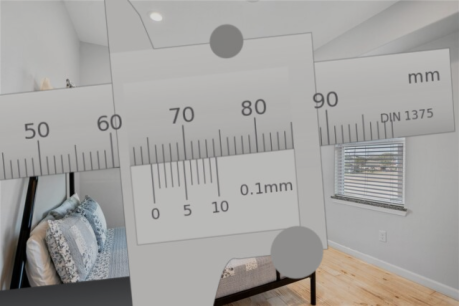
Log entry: 65.2 mm
